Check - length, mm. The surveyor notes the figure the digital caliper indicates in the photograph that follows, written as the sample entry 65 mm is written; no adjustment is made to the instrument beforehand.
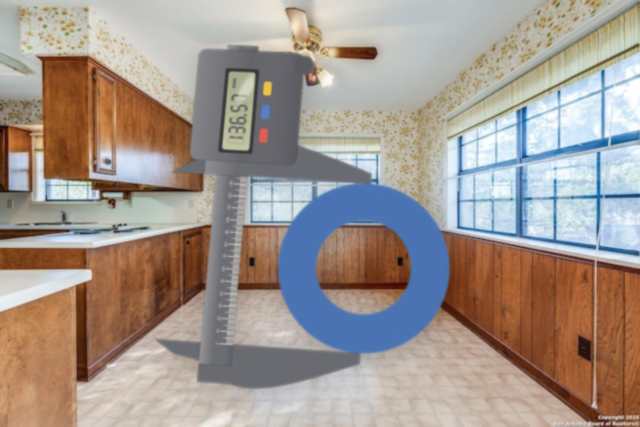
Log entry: 136.57 mm
